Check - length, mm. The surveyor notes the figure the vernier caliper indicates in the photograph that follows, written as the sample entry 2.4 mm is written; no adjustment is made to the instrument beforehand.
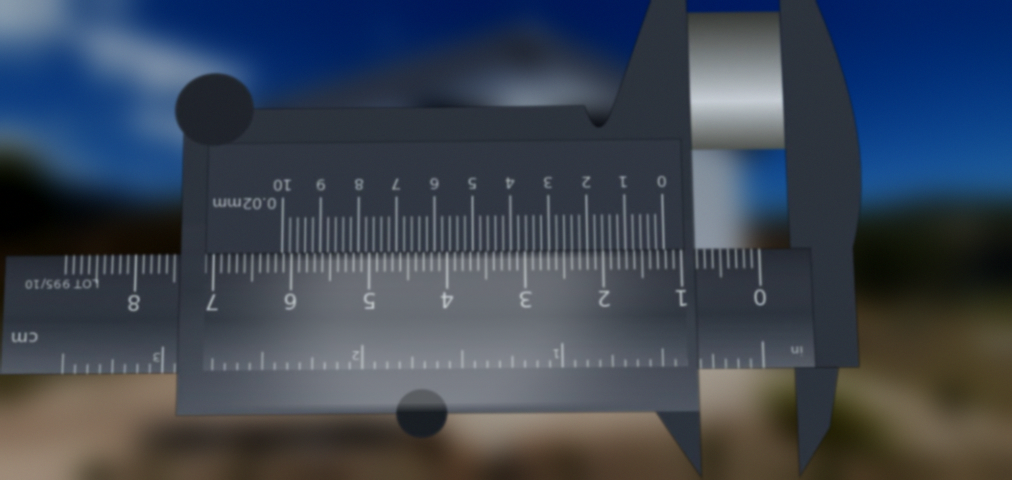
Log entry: 12.2 mm
